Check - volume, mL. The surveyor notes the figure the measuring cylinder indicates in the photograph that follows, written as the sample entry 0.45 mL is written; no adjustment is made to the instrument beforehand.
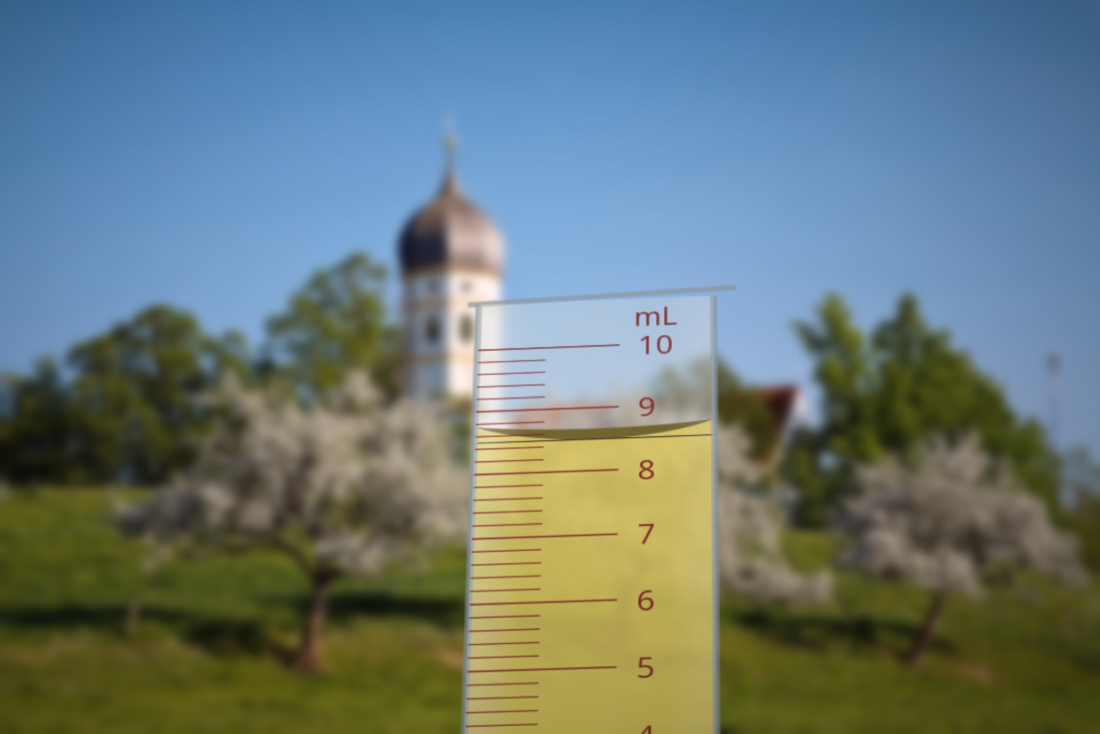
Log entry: 8.5 mL
